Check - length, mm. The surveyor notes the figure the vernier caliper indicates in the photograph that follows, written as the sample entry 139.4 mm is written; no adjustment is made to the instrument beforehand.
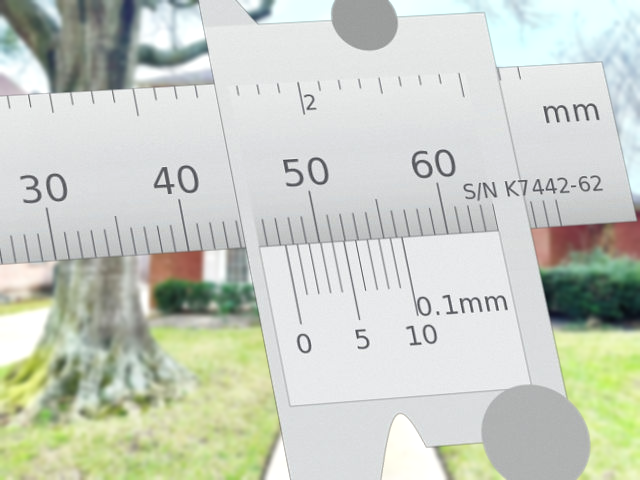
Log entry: 47.4 mm
